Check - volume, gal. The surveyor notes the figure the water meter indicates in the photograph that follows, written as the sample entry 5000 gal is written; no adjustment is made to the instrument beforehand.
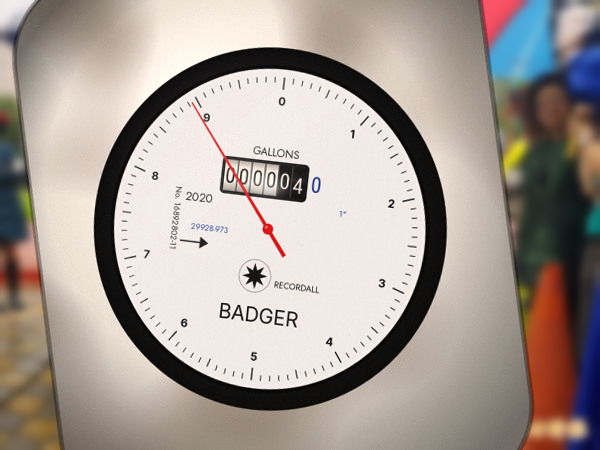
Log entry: 38.9 gal
